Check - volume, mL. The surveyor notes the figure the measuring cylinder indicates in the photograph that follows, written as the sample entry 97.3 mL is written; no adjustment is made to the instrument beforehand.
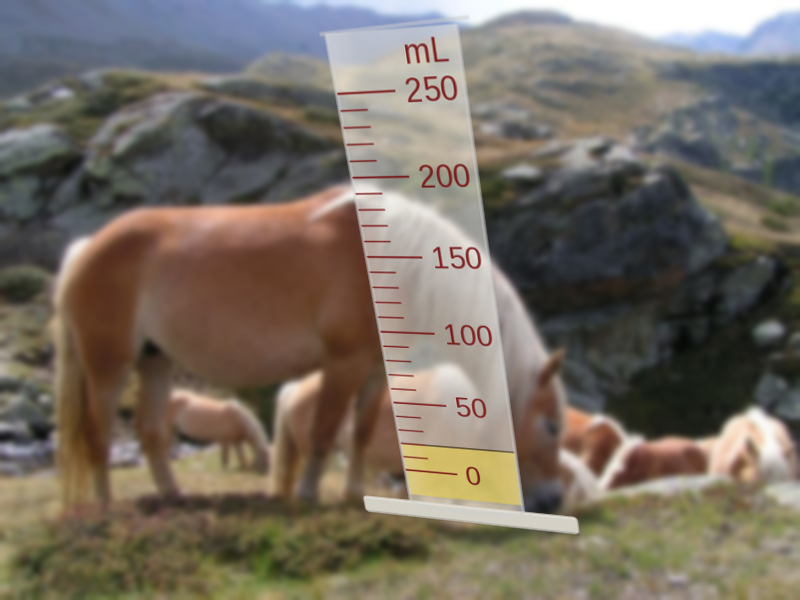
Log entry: 20 mL
